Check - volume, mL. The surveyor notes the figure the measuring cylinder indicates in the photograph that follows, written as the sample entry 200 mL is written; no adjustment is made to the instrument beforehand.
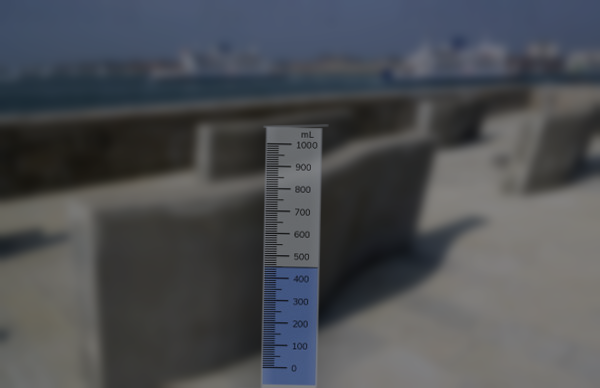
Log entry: 450 mL
